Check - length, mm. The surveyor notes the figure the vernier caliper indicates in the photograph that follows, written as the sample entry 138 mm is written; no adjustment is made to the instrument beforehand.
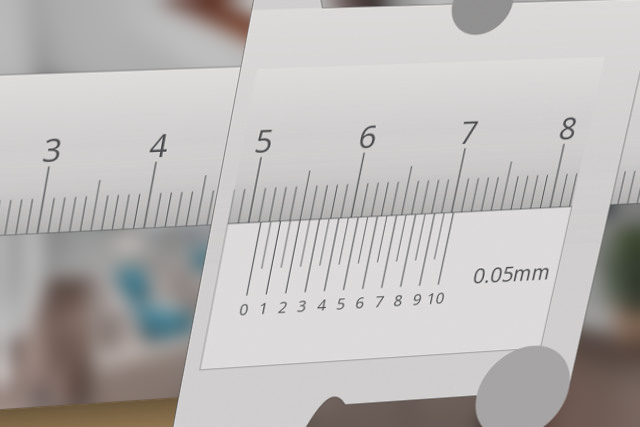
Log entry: 51.2 mm
